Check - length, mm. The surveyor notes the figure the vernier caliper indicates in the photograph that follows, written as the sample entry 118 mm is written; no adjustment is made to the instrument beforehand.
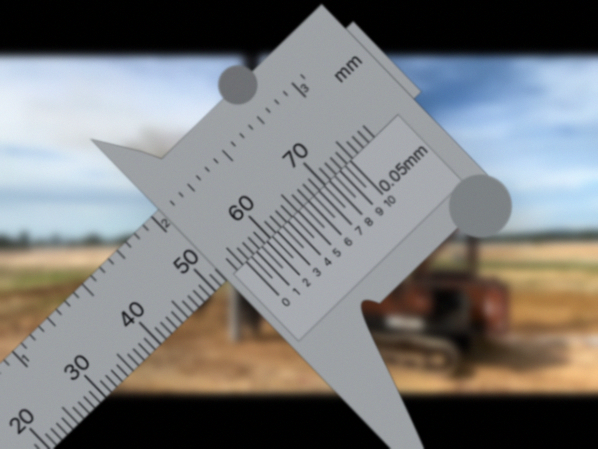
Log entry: 55.6 mm
